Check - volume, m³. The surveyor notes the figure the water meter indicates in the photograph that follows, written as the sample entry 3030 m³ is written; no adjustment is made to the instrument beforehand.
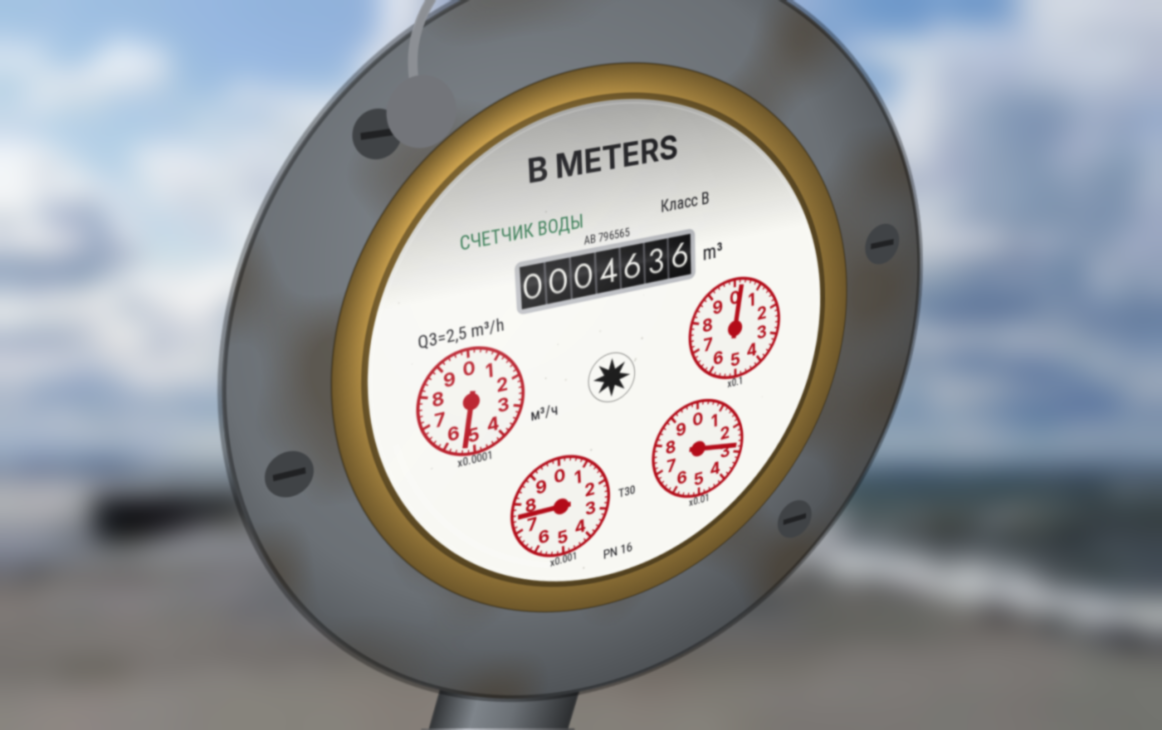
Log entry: 4636.0275 m³
